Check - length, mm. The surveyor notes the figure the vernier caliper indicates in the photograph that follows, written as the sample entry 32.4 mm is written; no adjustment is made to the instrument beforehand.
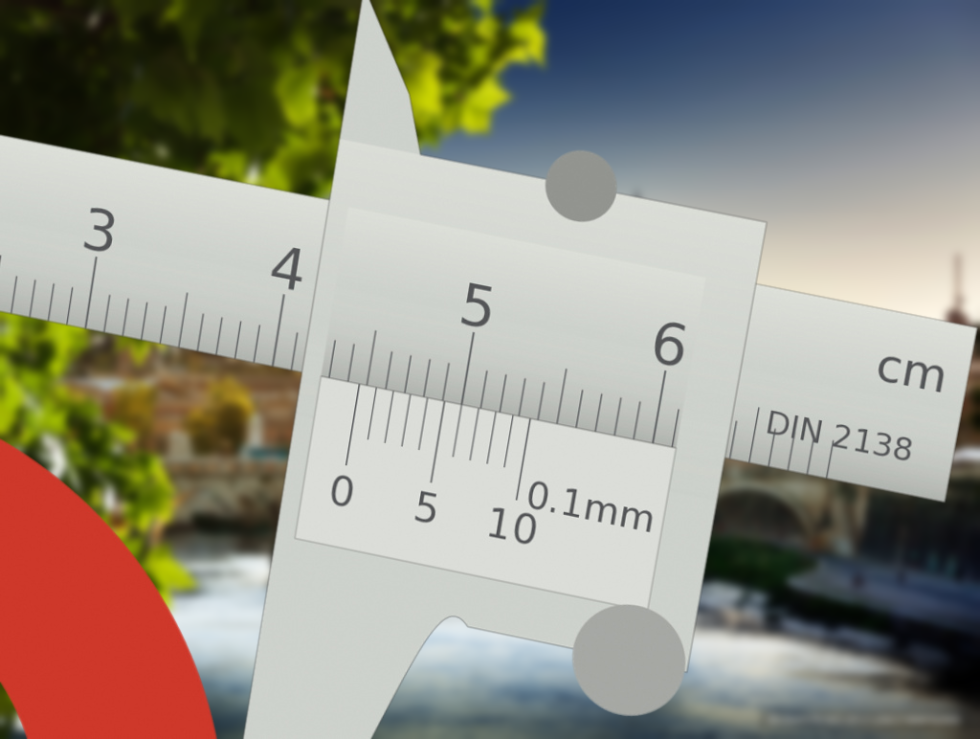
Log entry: 44.6 mm
